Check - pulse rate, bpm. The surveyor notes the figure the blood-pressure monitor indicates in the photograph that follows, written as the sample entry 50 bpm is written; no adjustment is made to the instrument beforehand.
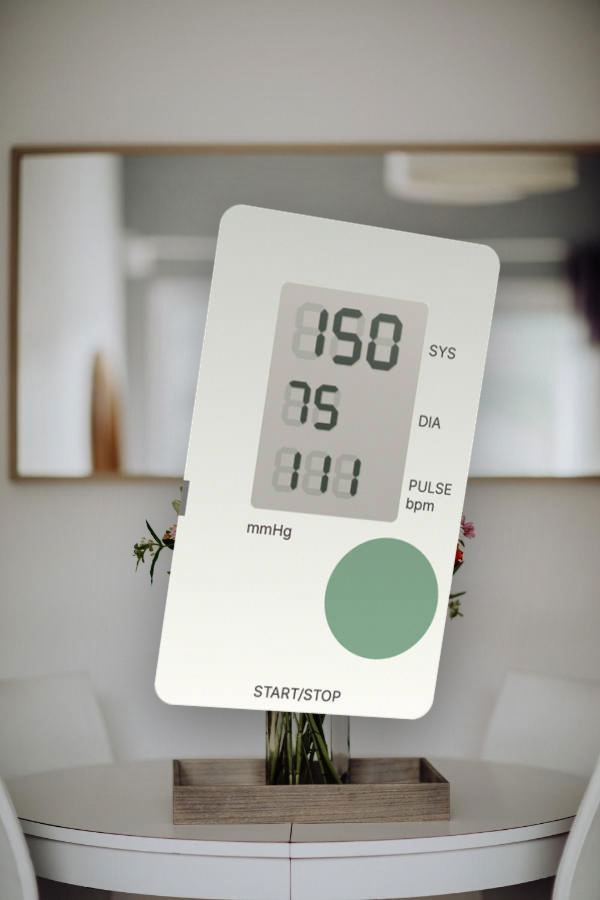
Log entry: 111 bpm
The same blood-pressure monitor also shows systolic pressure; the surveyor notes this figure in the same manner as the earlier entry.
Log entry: 150 mmHg
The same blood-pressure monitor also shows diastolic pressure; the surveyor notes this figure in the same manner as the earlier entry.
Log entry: 75 mmHg
